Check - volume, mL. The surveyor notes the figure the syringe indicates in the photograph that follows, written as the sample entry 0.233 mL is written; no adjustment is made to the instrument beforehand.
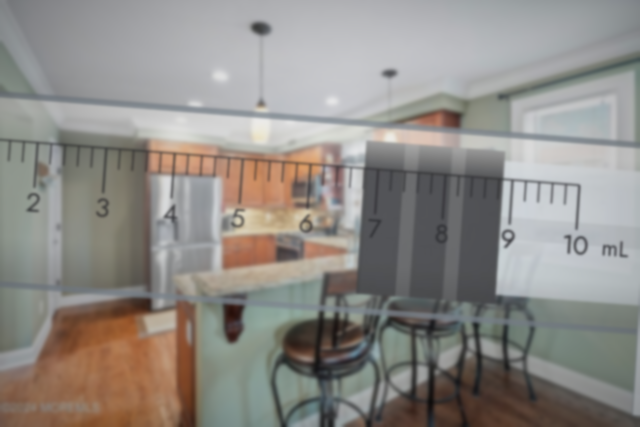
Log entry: 6.8 mL
